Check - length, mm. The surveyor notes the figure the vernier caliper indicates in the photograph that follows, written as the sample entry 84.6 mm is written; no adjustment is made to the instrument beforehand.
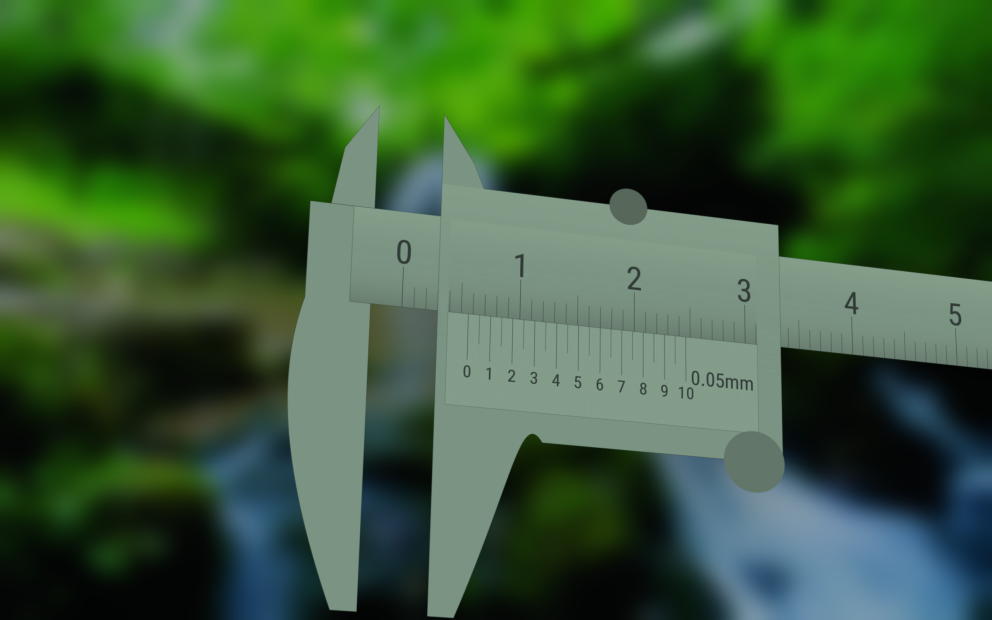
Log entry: 5.6 mm
